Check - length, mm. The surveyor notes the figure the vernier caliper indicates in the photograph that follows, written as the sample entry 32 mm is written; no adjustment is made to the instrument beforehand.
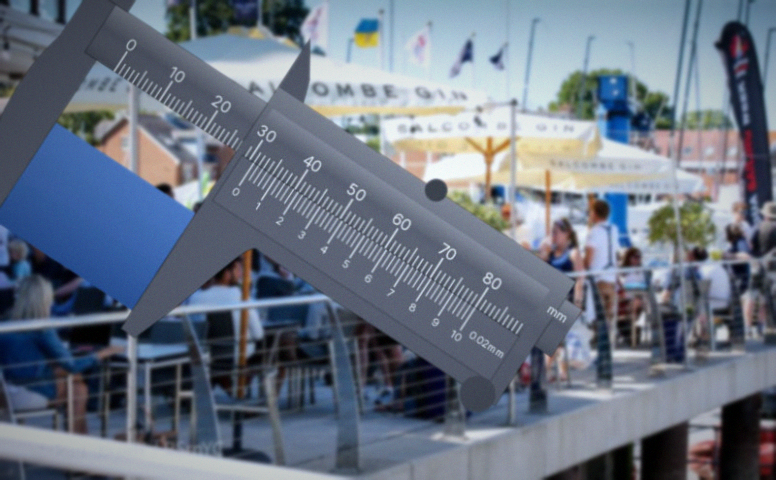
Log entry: 31.0 mm
